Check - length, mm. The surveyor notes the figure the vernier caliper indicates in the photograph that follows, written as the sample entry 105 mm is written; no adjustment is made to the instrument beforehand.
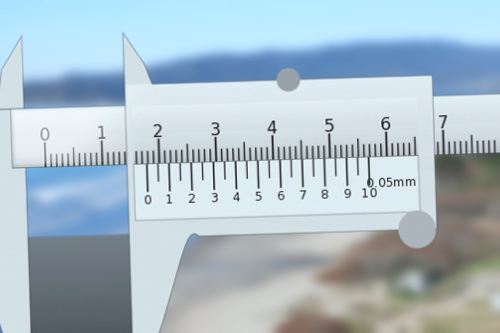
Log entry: 17.8 mm
